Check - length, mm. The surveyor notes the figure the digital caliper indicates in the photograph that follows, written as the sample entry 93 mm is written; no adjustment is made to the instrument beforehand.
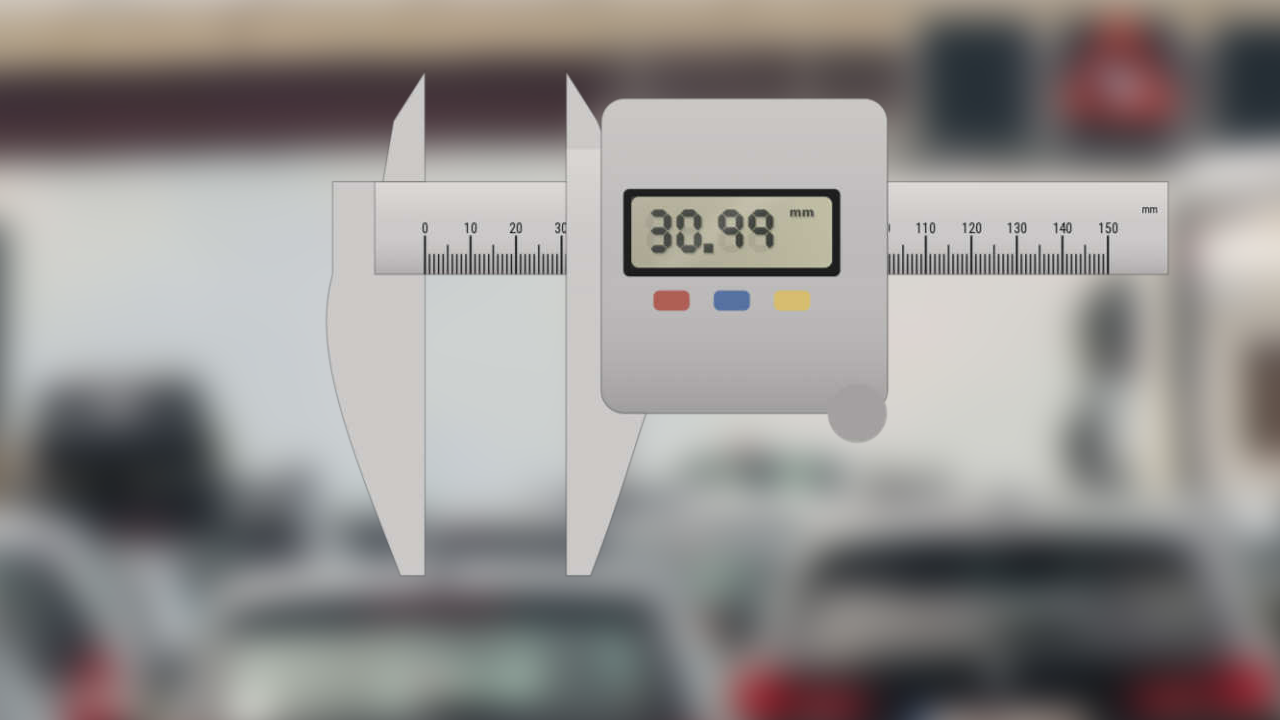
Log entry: 30.99 mm
